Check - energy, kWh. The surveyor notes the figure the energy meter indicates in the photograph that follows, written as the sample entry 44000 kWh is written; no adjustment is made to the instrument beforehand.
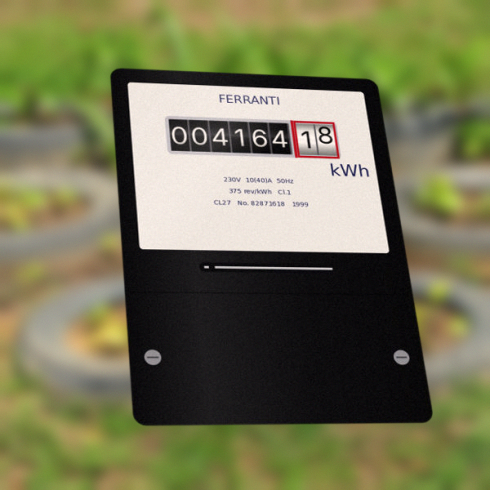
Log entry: 4164.18 kWh
